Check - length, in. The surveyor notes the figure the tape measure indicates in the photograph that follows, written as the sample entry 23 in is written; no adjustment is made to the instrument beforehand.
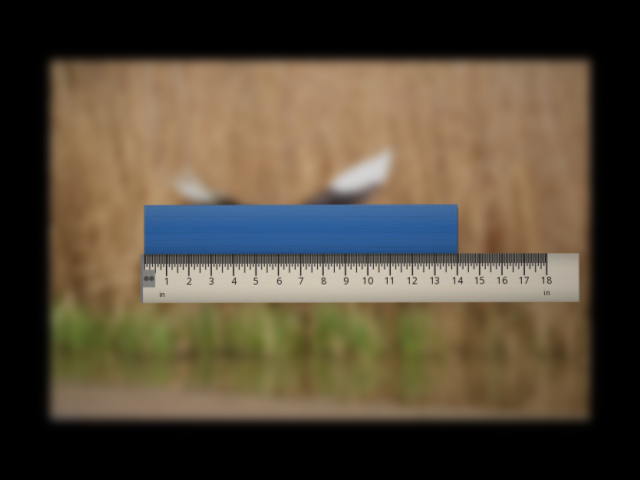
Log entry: 14 in
